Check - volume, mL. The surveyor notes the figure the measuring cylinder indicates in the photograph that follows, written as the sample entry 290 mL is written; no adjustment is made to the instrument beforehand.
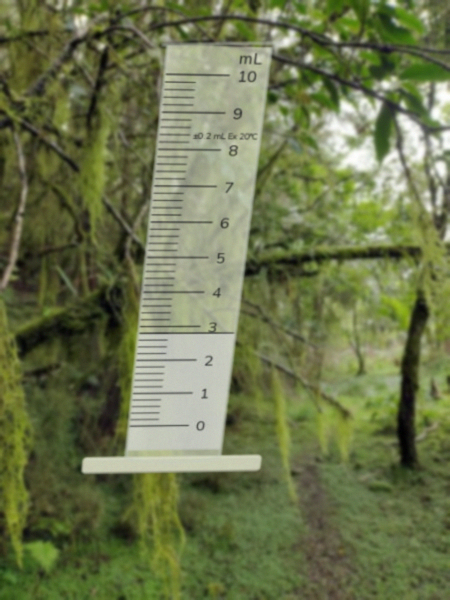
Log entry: 2.8 mL
